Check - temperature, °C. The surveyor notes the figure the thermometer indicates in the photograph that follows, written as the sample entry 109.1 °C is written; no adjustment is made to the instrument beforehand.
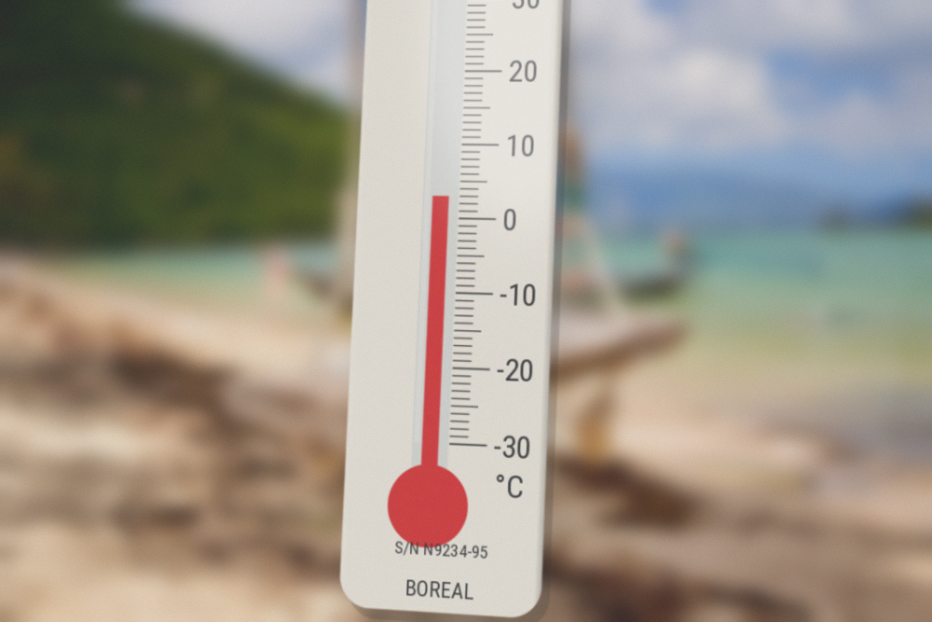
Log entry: 3 °C
